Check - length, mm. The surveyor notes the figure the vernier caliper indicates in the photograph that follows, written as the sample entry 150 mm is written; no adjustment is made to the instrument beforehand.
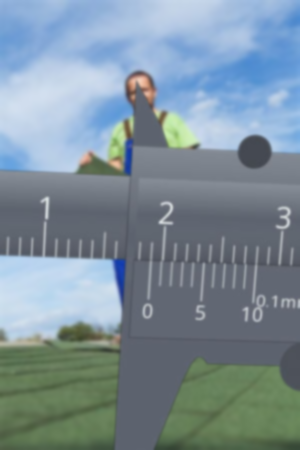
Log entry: 19.0 mm
